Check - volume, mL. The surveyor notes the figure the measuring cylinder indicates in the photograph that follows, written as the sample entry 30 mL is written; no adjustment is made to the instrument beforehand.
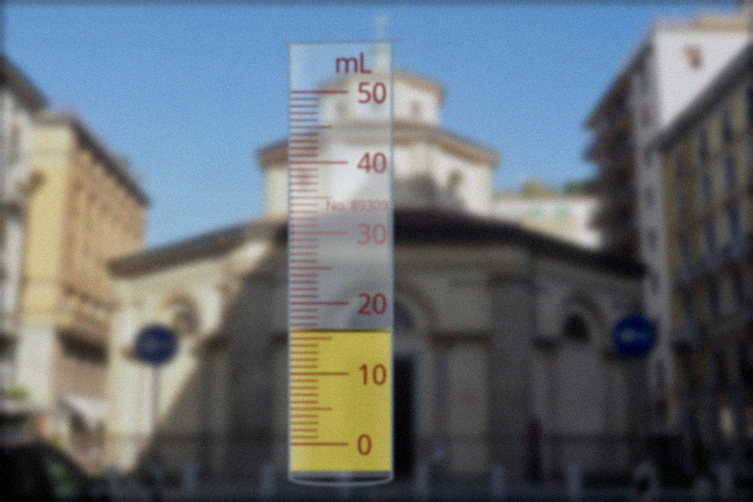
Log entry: 16 mL
